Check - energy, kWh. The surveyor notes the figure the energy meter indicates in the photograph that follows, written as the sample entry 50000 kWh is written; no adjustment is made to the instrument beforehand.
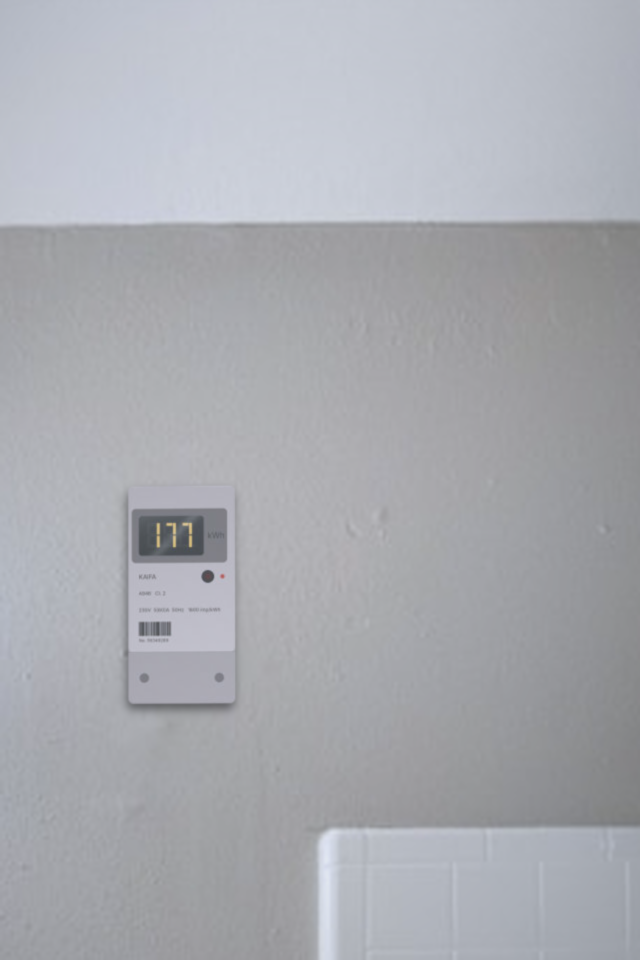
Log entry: 177 kWh
